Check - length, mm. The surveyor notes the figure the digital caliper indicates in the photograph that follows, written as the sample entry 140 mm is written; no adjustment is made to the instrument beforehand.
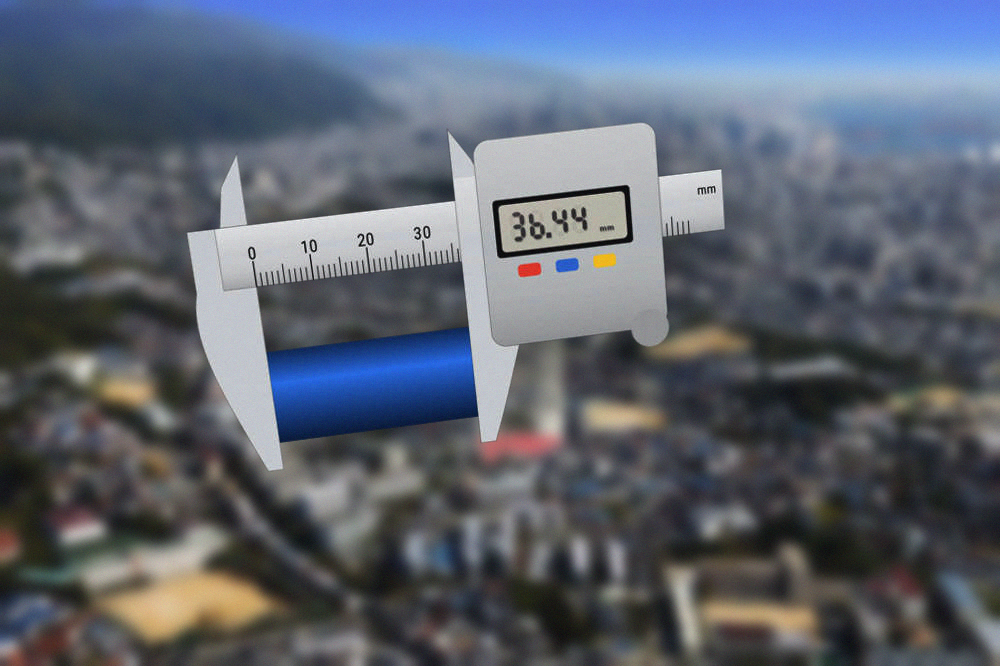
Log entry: 36.44 mm
